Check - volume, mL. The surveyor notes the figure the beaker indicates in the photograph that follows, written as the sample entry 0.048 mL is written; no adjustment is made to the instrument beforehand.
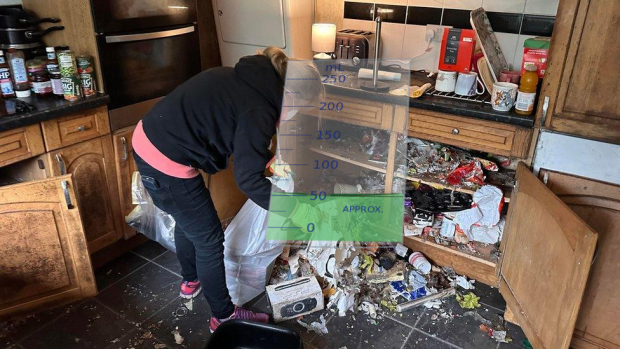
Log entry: 50 mL
